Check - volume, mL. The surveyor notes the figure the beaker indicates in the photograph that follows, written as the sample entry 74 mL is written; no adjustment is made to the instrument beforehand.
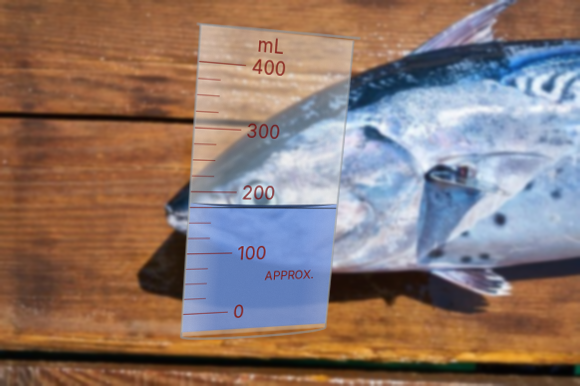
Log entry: 175 mL
